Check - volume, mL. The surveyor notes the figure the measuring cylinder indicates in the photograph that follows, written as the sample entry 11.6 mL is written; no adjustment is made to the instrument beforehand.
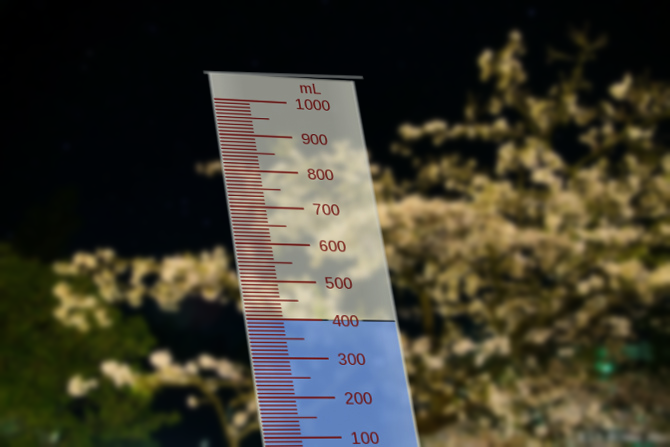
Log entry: 400 mL
